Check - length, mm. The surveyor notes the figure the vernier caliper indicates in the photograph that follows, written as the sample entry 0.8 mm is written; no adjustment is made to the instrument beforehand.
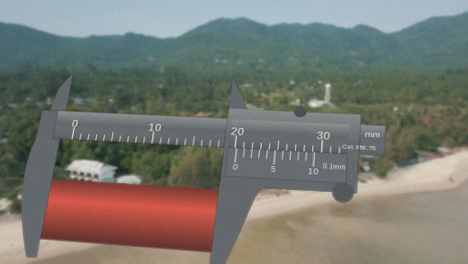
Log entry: 20.2 mm
